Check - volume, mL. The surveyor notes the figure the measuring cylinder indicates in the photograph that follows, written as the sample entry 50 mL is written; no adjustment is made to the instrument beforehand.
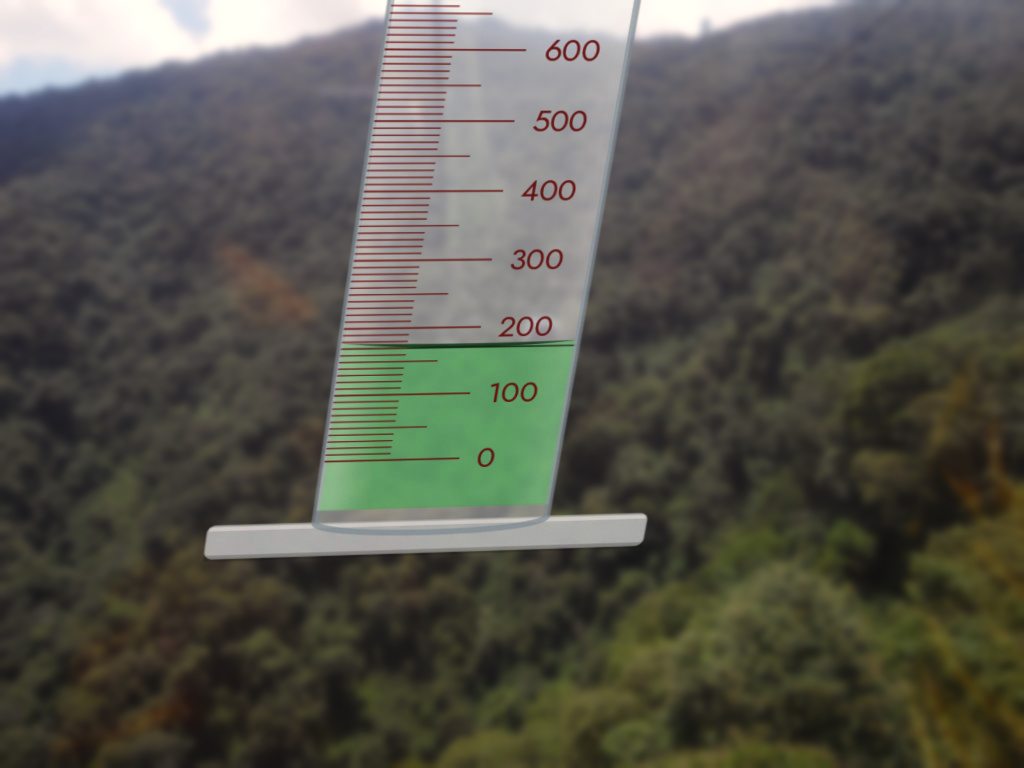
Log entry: 170 mL
